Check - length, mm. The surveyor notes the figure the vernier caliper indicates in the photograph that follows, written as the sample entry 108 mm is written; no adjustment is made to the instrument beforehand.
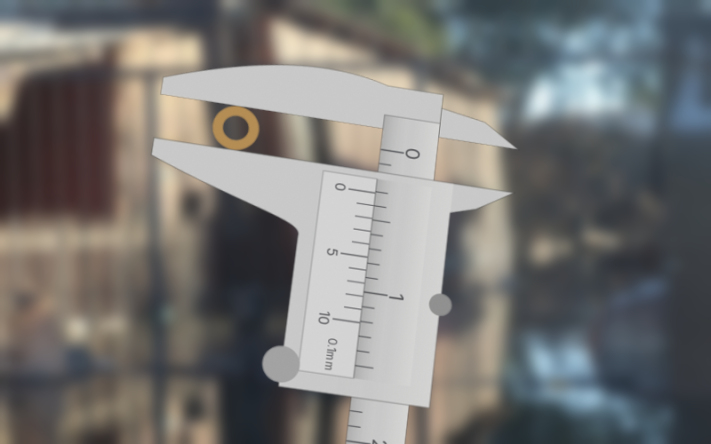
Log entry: 3.1 mm
